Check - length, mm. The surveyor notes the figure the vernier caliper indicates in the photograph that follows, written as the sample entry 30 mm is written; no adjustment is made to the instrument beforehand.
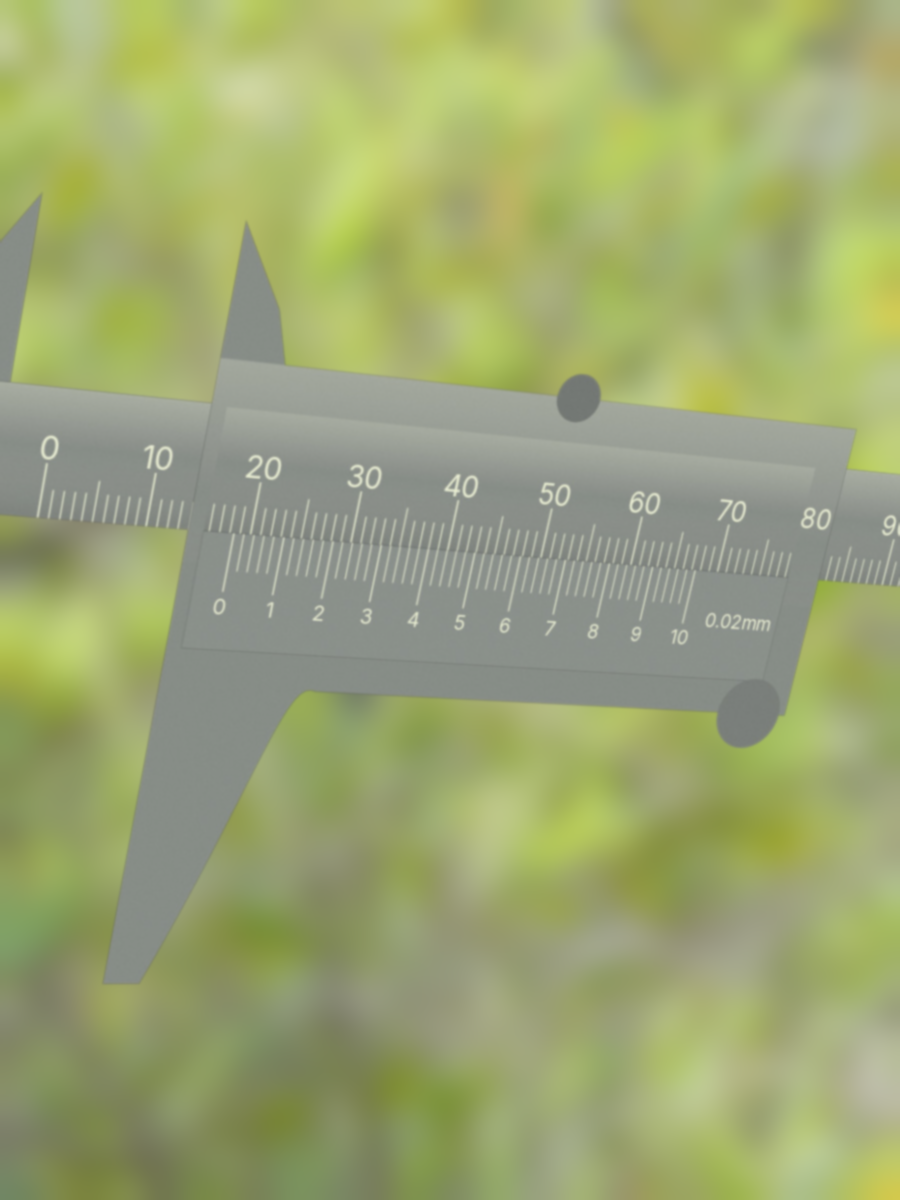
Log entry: 18.4 mm
